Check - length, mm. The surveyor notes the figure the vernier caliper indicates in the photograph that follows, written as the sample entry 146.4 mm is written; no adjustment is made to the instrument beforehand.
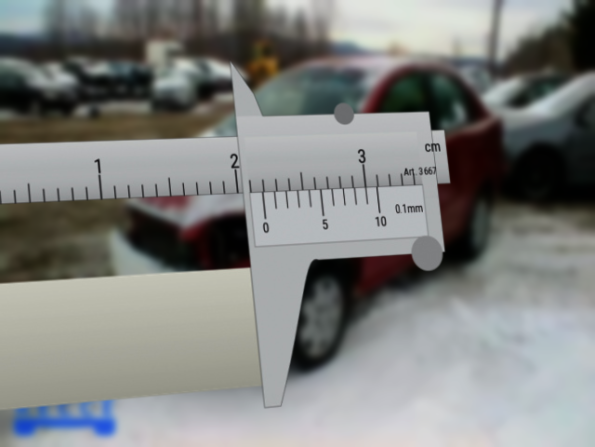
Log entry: 21.9 mm
